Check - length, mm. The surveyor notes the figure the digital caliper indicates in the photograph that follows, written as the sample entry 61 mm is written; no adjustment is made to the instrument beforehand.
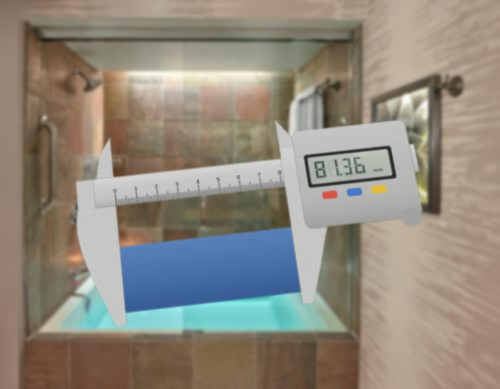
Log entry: 81.36 mm
